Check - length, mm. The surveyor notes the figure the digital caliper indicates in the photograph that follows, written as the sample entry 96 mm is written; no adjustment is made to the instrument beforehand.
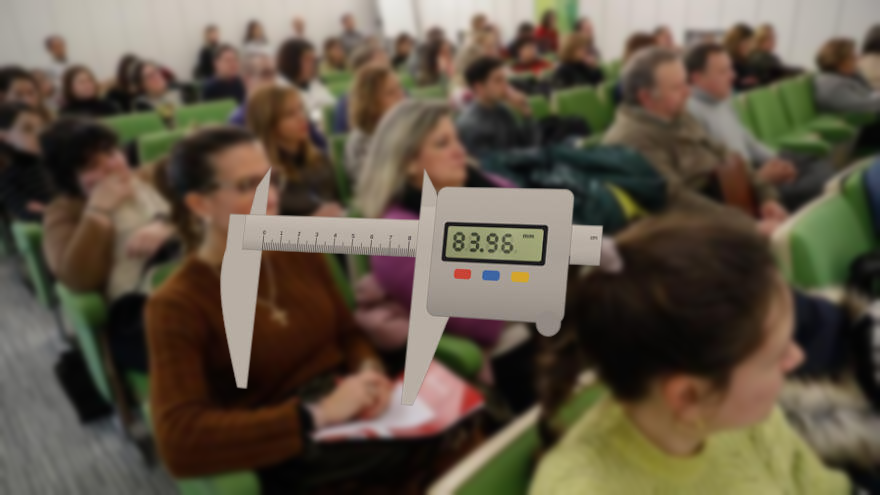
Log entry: 83.96 mm
